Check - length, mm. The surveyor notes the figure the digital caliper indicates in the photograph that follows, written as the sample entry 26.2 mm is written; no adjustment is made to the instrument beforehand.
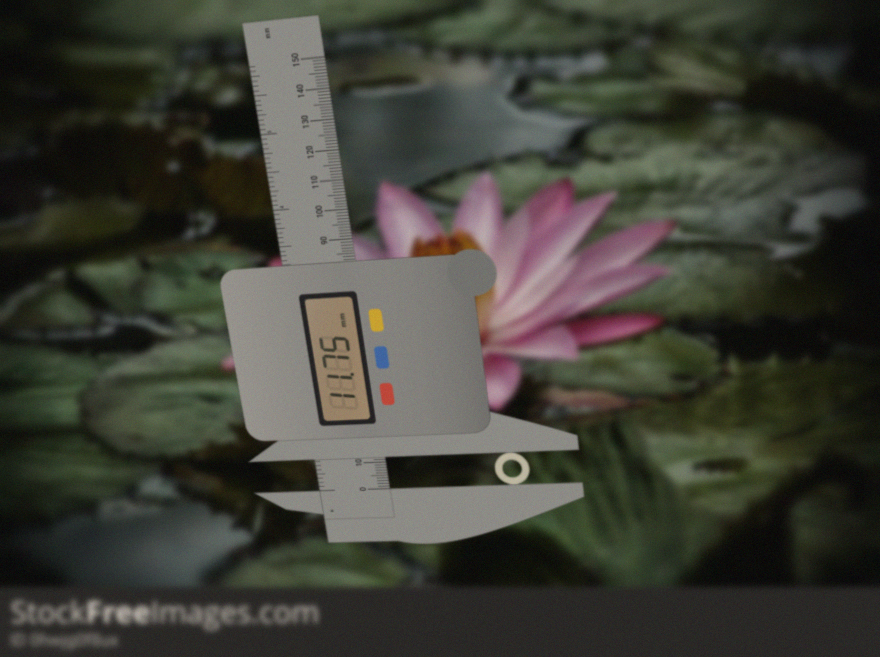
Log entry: 11.75 mm
